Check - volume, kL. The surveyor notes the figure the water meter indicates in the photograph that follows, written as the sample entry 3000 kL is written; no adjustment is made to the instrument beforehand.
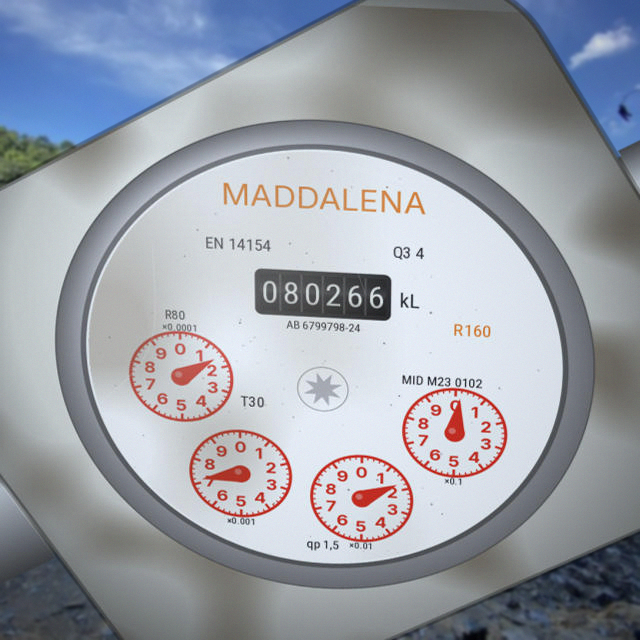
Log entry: 80266.0171 kL
